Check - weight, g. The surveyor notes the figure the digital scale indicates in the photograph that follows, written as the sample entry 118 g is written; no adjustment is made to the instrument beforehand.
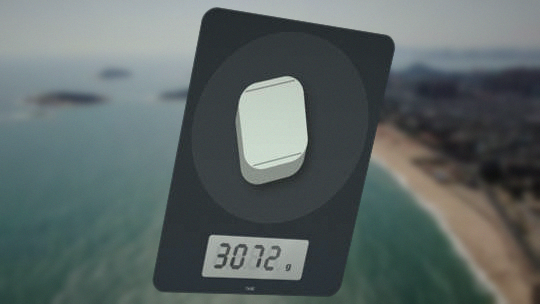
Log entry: 3072 g
